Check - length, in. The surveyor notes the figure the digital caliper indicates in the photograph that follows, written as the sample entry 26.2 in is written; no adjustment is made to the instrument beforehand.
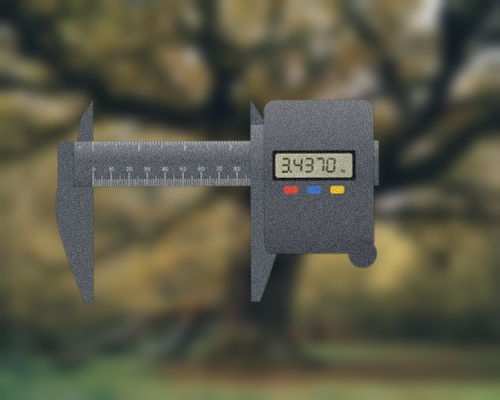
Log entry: 3.4370 in
